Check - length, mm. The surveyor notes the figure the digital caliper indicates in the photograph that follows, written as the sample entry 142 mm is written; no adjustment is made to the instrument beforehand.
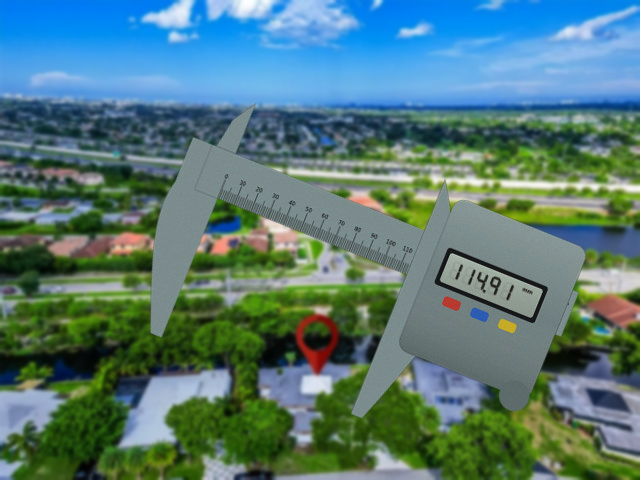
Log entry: 114.91 mm
